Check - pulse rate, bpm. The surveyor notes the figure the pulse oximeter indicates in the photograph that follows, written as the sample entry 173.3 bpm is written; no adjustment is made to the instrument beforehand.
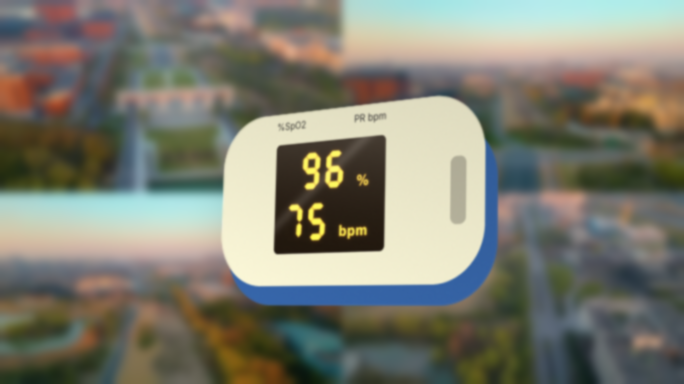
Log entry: 75 bpm
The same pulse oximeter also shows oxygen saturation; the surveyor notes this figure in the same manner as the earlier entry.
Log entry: 96 %
